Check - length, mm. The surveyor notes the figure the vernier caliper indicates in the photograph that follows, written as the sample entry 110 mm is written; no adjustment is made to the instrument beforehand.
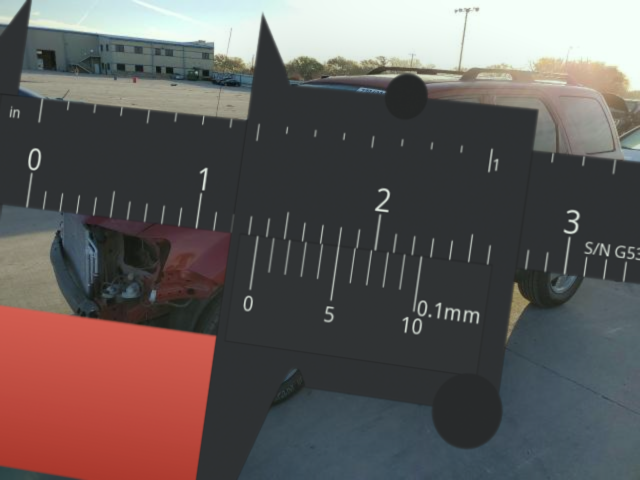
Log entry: 13.5 mm
